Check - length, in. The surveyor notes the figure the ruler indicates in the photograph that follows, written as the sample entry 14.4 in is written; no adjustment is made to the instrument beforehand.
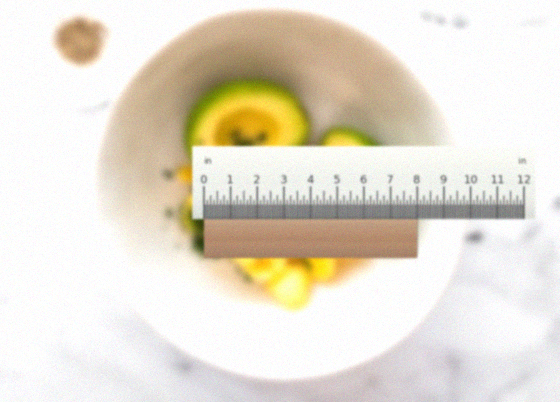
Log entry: 8 in
